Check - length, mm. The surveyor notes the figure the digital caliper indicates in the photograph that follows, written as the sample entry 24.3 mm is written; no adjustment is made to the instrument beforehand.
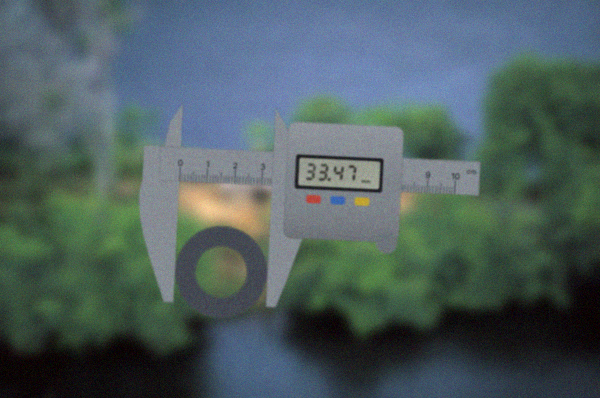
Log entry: 33.47 mm
